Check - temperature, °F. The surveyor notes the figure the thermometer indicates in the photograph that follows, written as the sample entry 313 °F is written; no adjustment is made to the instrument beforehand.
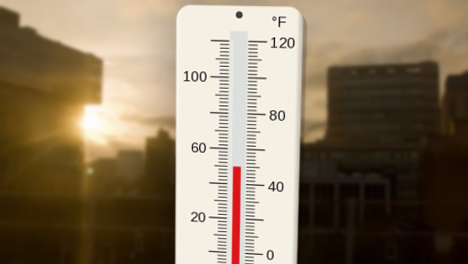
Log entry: 50 °F
